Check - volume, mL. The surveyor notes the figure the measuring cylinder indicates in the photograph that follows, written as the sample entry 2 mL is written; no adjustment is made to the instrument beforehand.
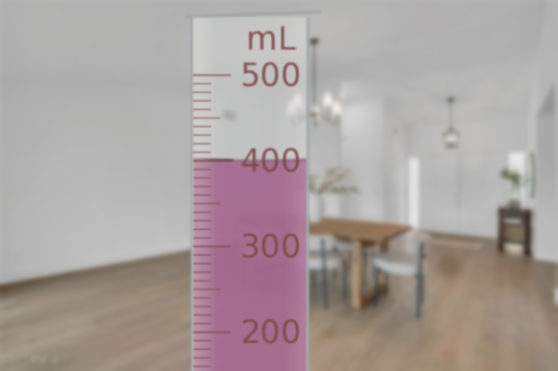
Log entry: 400 mL
